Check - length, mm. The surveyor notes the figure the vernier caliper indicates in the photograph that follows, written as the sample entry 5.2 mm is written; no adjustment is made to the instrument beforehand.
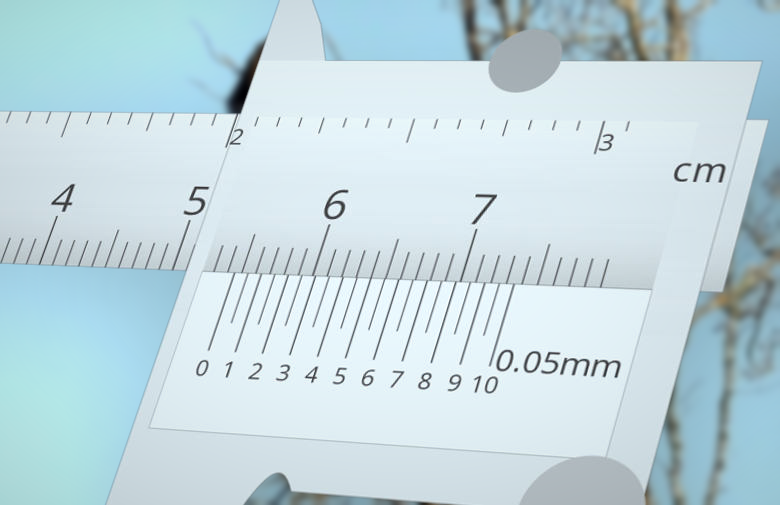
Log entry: 54.5 mm
